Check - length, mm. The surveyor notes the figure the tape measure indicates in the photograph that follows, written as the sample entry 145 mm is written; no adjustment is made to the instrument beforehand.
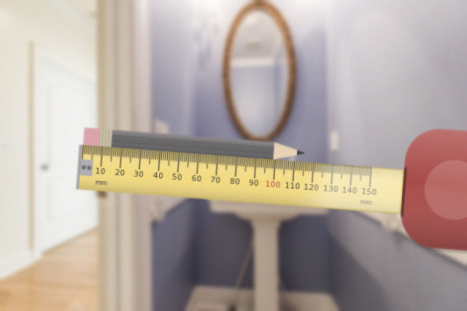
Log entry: 115 mm
